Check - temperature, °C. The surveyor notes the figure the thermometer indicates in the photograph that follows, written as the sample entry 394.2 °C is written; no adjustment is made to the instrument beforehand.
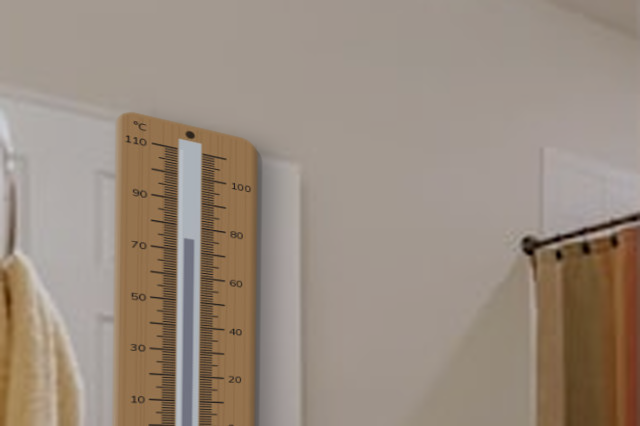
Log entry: 75 °C
